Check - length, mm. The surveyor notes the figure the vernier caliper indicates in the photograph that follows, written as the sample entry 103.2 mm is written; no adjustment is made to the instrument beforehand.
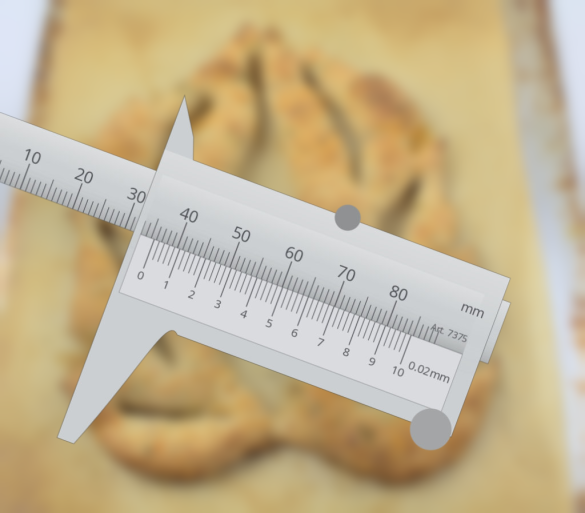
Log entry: 35.6 mm
